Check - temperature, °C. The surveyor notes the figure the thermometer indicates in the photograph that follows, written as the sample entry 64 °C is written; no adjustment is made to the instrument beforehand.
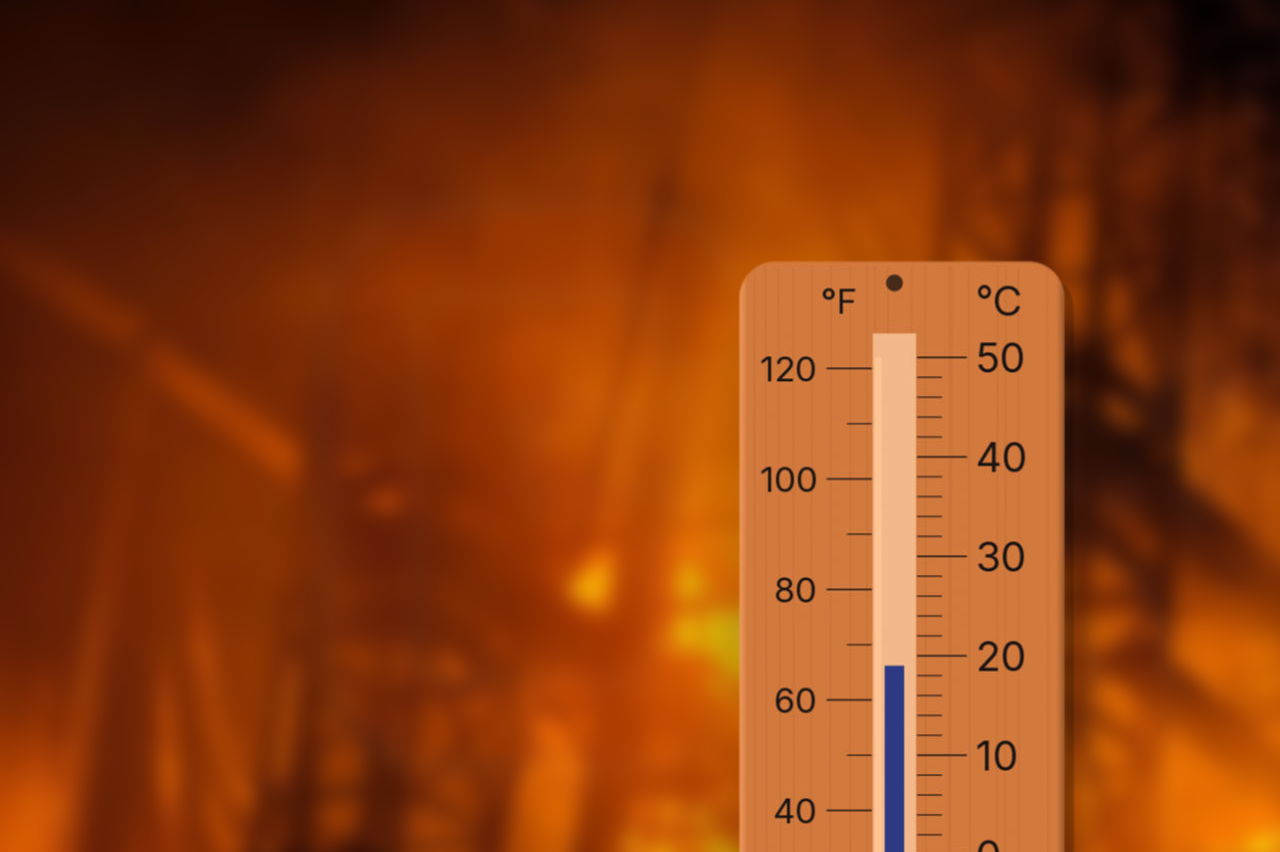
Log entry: 19 °C
